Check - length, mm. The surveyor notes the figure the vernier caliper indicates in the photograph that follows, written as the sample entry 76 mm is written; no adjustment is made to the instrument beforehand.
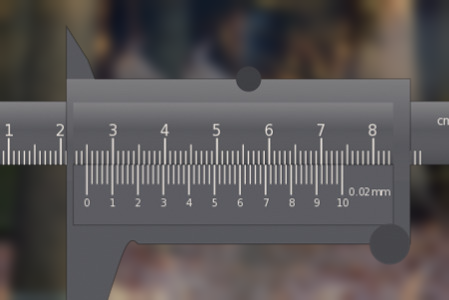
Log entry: 25.0 mm
